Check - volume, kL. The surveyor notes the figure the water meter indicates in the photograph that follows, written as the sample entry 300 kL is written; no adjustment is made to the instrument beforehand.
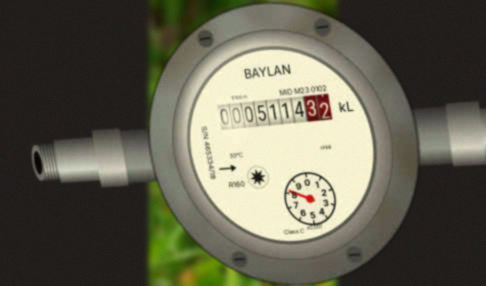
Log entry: 5114.318 kL
